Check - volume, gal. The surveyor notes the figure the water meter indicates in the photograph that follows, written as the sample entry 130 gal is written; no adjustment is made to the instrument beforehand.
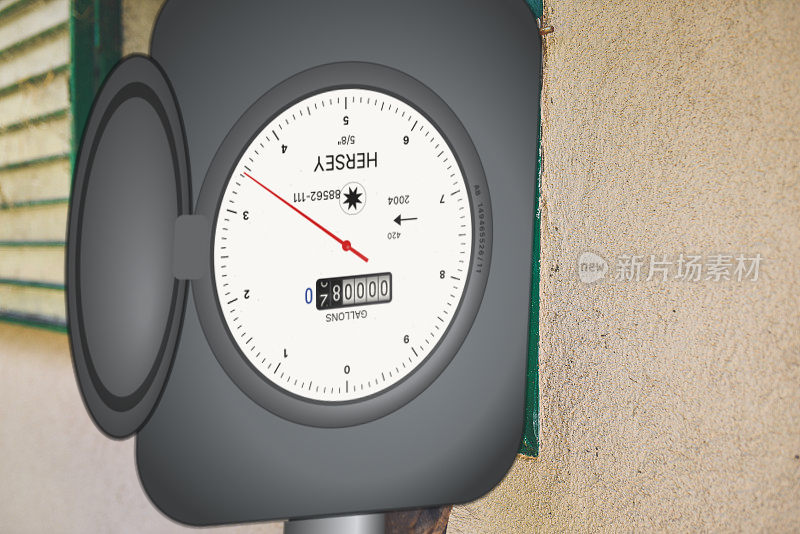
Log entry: 823.4 gal
